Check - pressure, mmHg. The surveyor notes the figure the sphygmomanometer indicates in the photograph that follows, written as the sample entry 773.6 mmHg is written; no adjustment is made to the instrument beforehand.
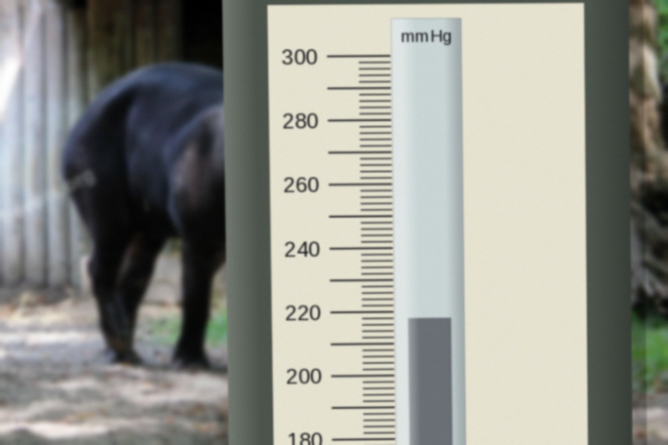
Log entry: 218 mmHg
